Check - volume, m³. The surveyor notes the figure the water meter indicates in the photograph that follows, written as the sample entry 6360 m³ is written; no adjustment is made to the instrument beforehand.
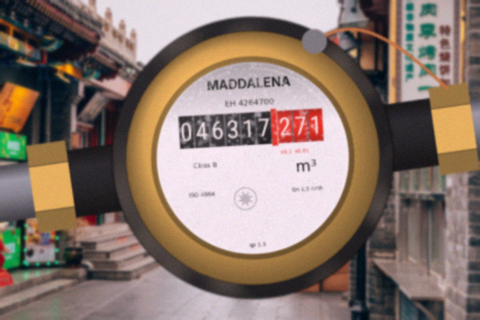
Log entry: 46317.271 m³
